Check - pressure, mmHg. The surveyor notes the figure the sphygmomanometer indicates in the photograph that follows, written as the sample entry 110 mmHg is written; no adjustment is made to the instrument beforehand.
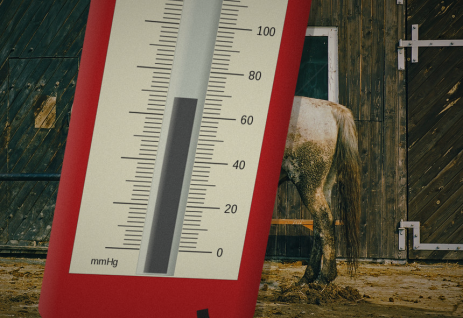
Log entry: 68 mmHg
